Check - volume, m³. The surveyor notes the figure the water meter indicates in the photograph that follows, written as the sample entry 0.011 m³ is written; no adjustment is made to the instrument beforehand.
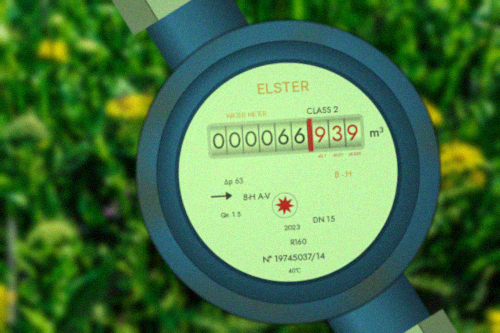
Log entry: 66.939 m³
